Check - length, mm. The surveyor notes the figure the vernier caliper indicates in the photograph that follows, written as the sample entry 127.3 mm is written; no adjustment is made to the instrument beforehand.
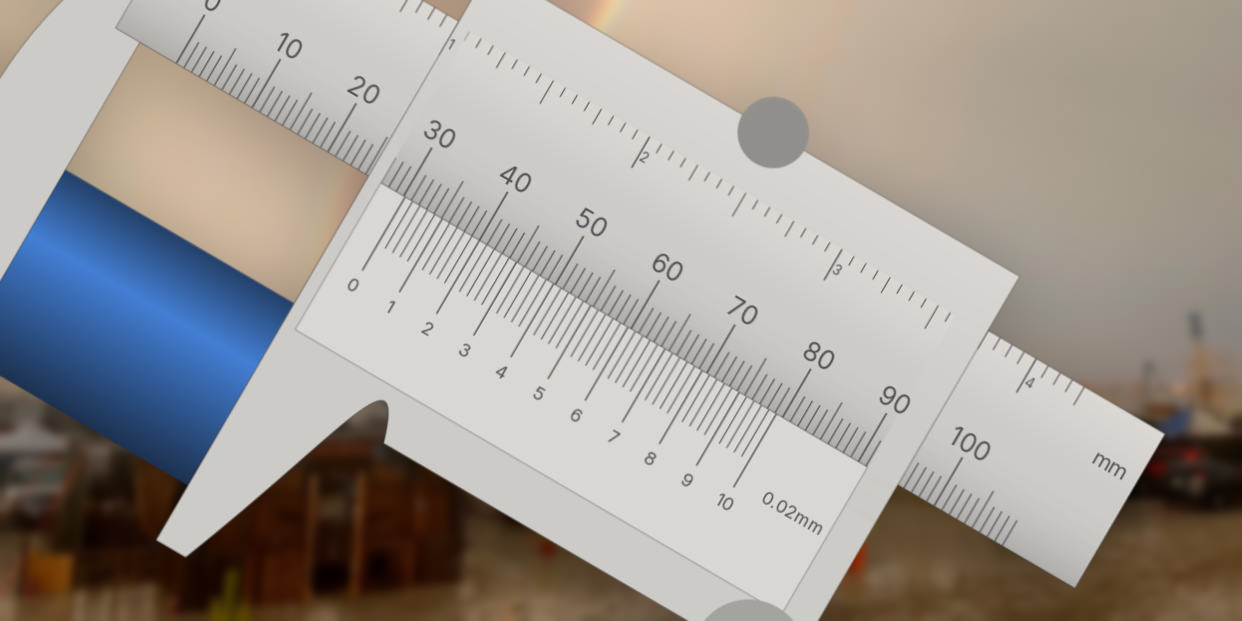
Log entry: 30.2 mm
